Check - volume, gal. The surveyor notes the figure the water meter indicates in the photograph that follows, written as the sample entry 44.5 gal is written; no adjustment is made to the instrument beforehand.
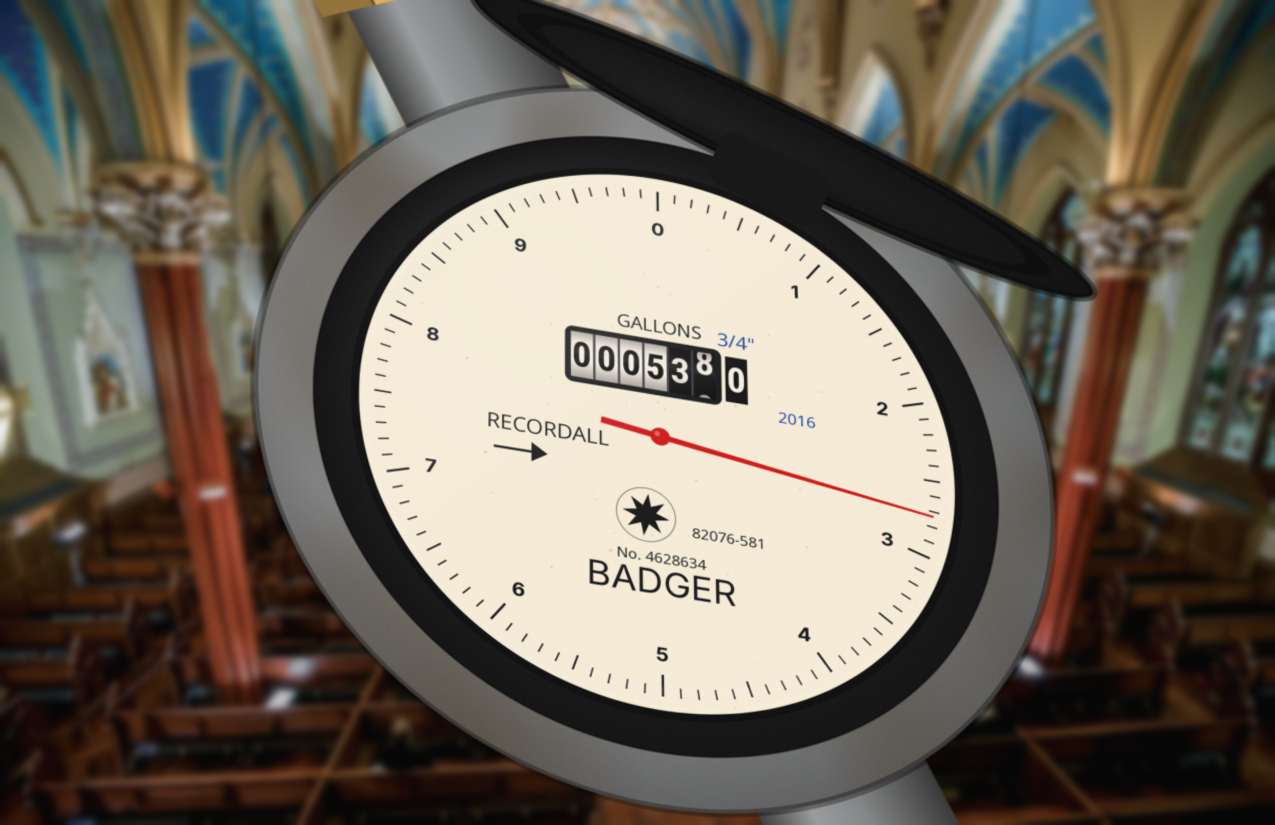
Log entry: 5382.7 gal
